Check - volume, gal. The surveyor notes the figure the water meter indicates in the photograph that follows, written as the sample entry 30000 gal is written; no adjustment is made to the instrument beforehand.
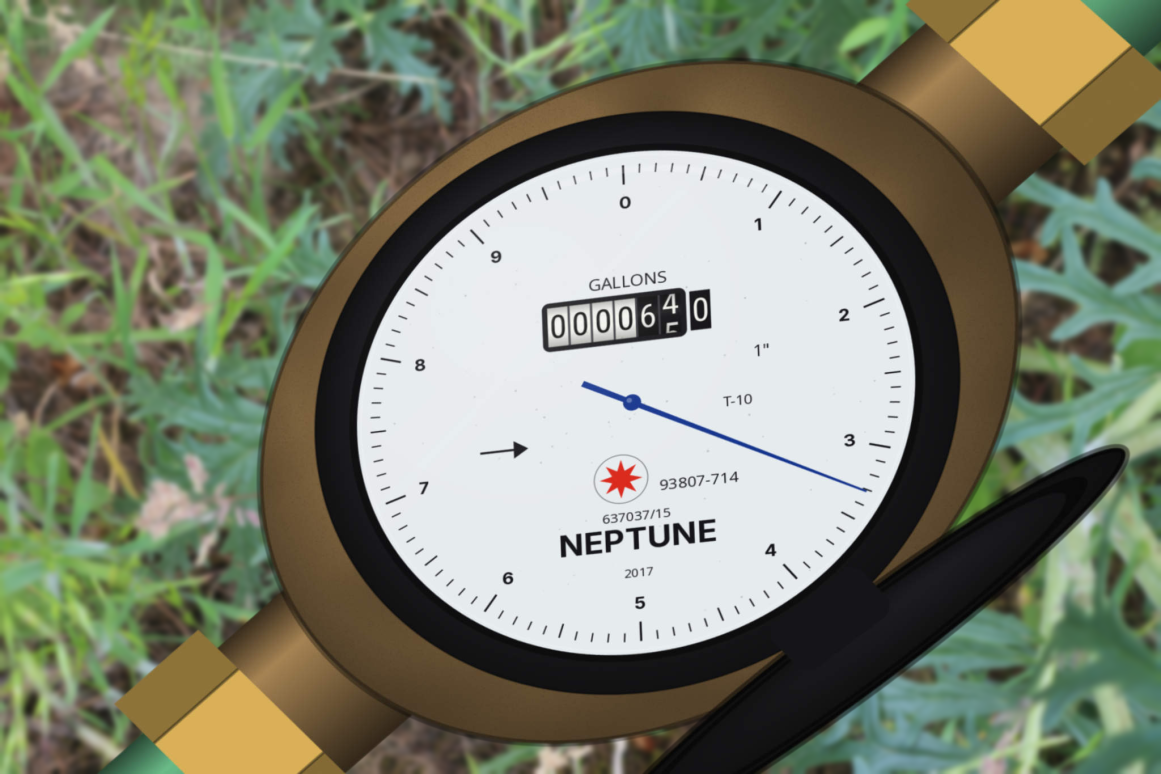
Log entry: 643.3 gal
